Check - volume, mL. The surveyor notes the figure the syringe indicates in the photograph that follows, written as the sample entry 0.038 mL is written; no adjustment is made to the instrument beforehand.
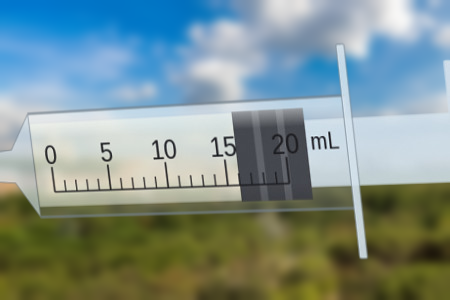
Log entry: 16 mL
